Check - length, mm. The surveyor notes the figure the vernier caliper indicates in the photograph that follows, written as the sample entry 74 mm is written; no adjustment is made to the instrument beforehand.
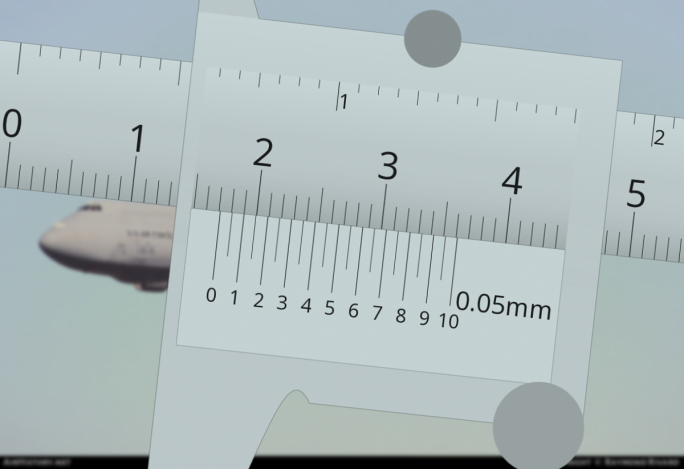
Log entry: 17.1 mm
